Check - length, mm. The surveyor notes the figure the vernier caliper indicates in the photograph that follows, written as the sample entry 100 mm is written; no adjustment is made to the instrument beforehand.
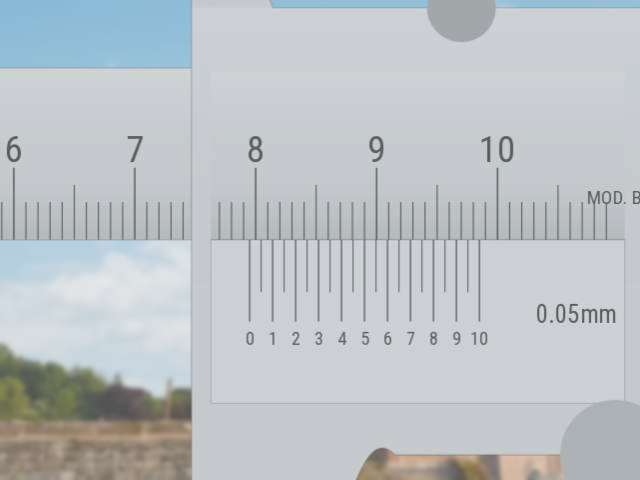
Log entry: 79.5 mm
